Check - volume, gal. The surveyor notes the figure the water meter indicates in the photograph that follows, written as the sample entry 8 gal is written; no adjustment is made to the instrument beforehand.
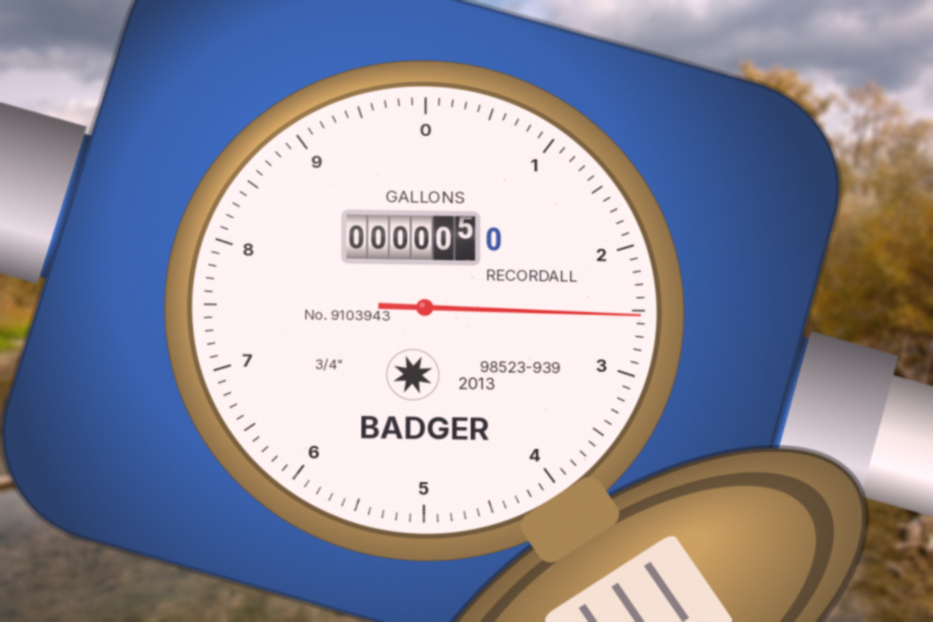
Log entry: 52.5 gal
